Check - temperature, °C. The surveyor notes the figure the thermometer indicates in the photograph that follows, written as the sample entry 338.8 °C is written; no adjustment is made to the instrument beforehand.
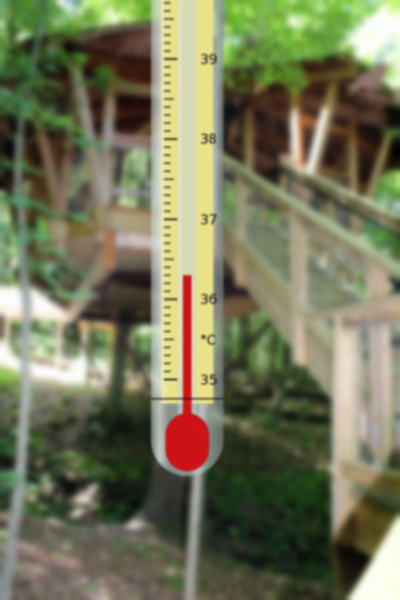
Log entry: 36.3 °C
